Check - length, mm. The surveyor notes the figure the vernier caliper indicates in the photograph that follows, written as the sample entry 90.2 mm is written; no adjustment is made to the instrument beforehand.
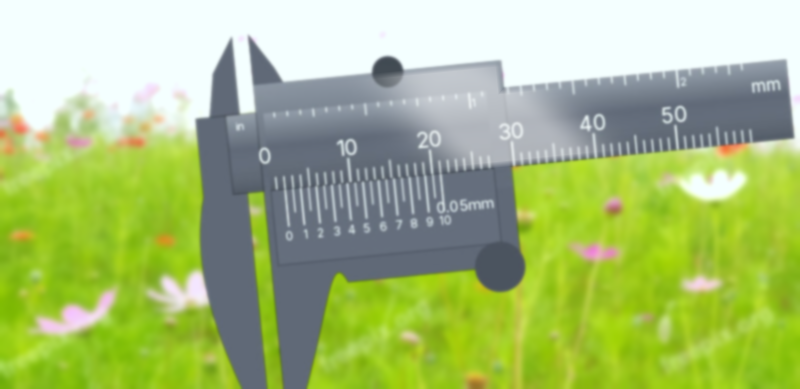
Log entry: 2.0 mm
